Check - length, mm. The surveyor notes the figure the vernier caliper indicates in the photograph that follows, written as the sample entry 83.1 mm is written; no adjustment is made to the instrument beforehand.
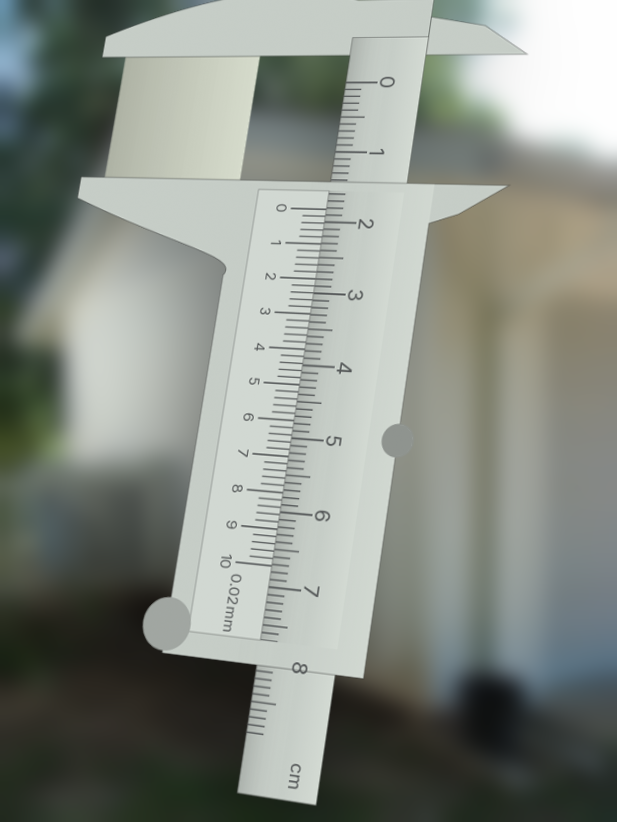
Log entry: 18.2 mm
